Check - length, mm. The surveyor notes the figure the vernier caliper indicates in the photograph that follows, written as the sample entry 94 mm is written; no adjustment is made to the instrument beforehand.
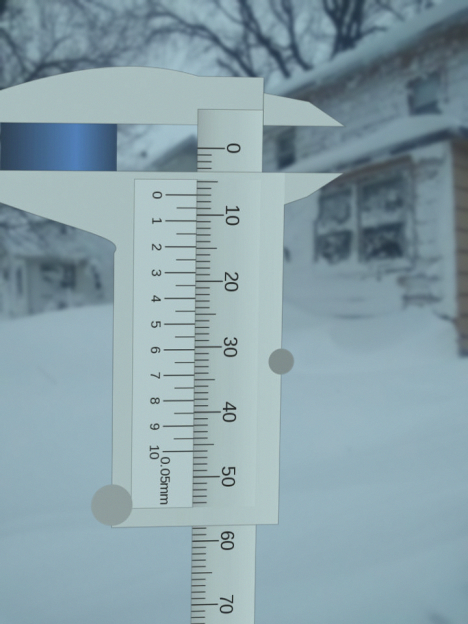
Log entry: 7.0 mm
